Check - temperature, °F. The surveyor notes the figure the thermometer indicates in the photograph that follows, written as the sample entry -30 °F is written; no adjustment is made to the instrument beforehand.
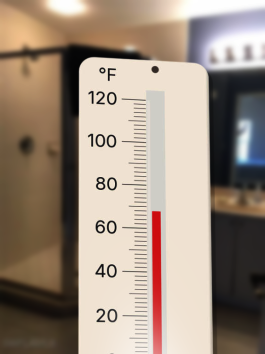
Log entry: 68 °F
